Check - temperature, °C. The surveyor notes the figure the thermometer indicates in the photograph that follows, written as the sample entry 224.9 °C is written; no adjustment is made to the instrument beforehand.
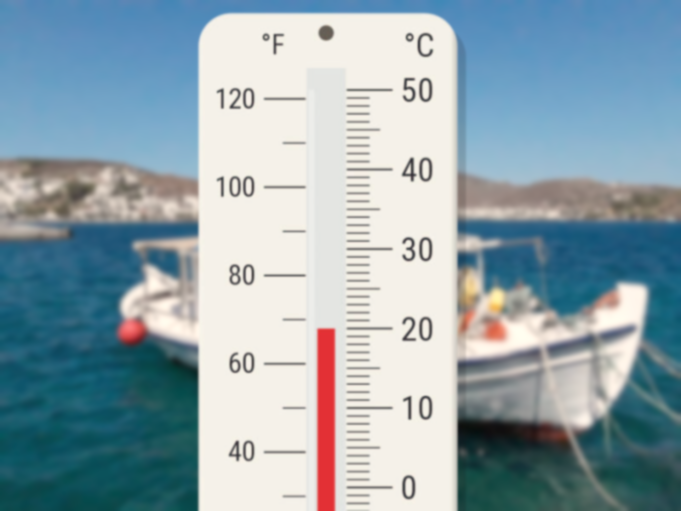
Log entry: 20 °C
